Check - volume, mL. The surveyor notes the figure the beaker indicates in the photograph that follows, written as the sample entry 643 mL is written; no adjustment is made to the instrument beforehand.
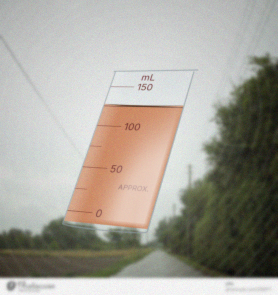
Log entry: 125 mL
